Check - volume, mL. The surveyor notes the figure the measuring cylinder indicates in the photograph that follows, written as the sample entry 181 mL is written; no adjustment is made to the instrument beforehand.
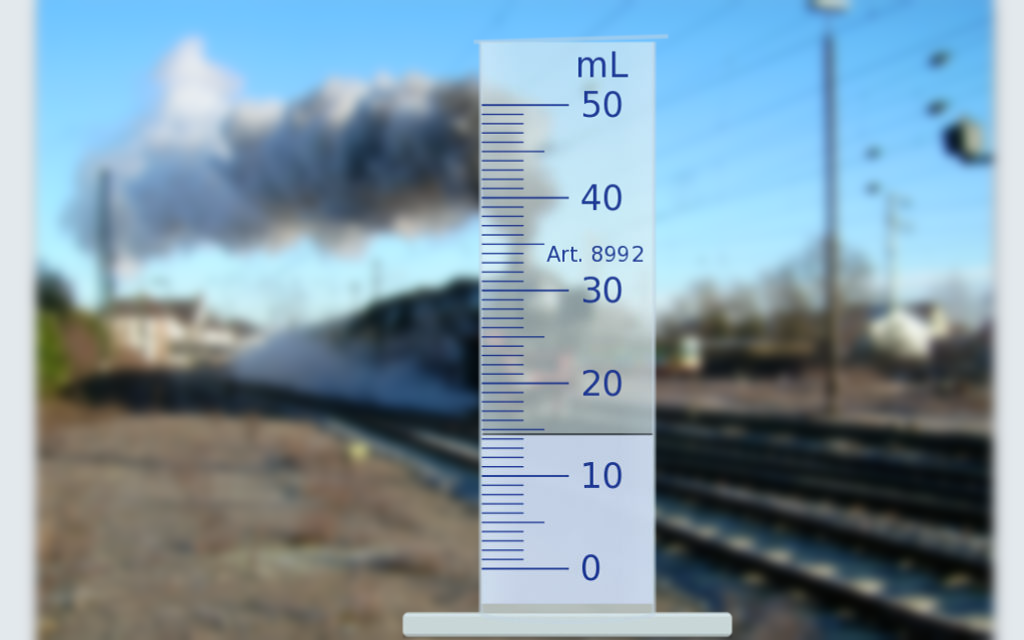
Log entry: 14.5 mL
